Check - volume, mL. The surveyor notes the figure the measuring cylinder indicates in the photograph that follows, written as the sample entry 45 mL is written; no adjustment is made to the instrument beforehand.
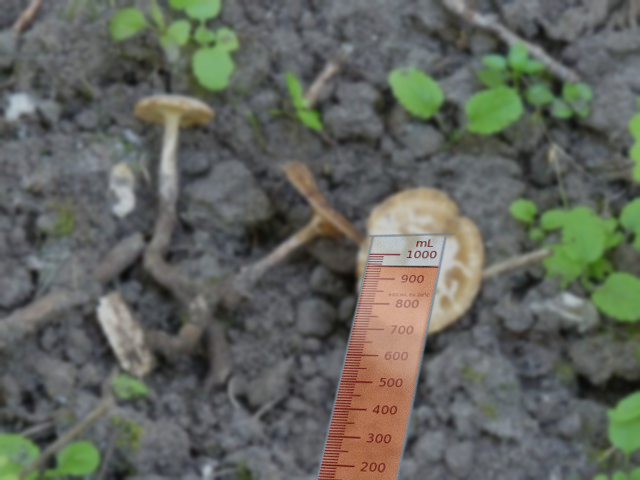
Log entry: 950 mL
